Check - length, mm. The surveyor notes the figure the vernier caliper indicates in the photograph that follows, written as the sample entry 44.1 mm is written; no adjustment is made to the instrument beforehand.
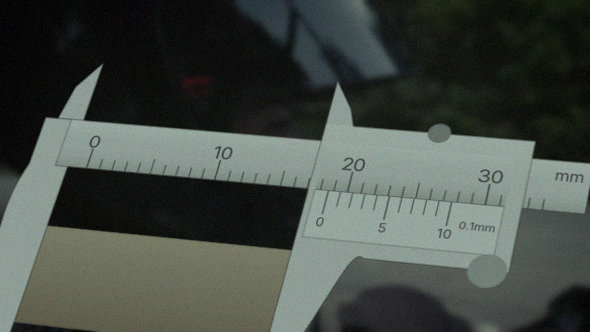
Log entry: 18.6 mm
